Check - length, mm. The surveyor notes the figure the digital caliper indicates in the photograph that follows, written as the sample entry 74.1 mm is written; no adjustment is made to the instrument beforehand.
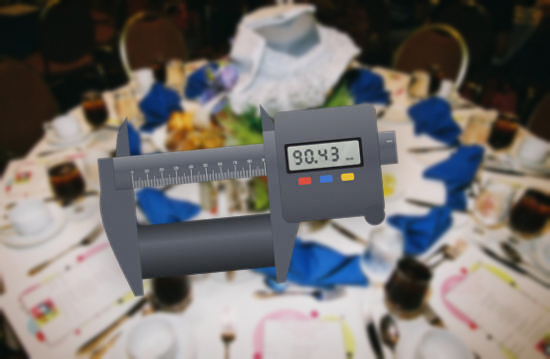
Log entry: 90.43 mm
